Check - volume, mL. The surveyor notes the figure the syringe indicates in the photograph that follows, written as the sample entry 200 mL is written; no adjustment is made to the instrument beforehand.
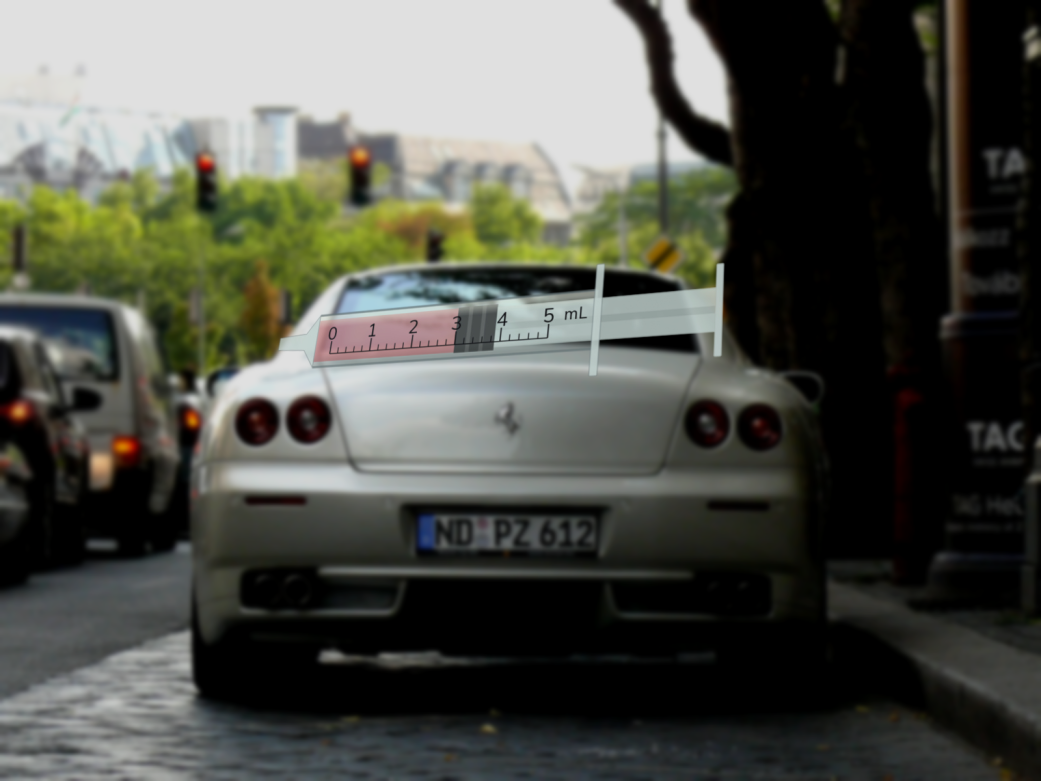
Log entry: 3 mL
